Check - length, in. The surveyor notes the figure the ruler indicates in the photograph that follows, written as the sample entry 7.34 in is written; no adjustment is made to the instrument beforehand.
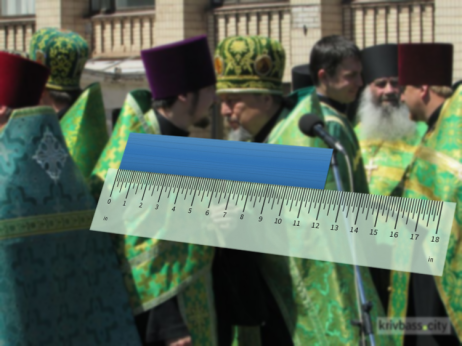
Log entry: 12 in
